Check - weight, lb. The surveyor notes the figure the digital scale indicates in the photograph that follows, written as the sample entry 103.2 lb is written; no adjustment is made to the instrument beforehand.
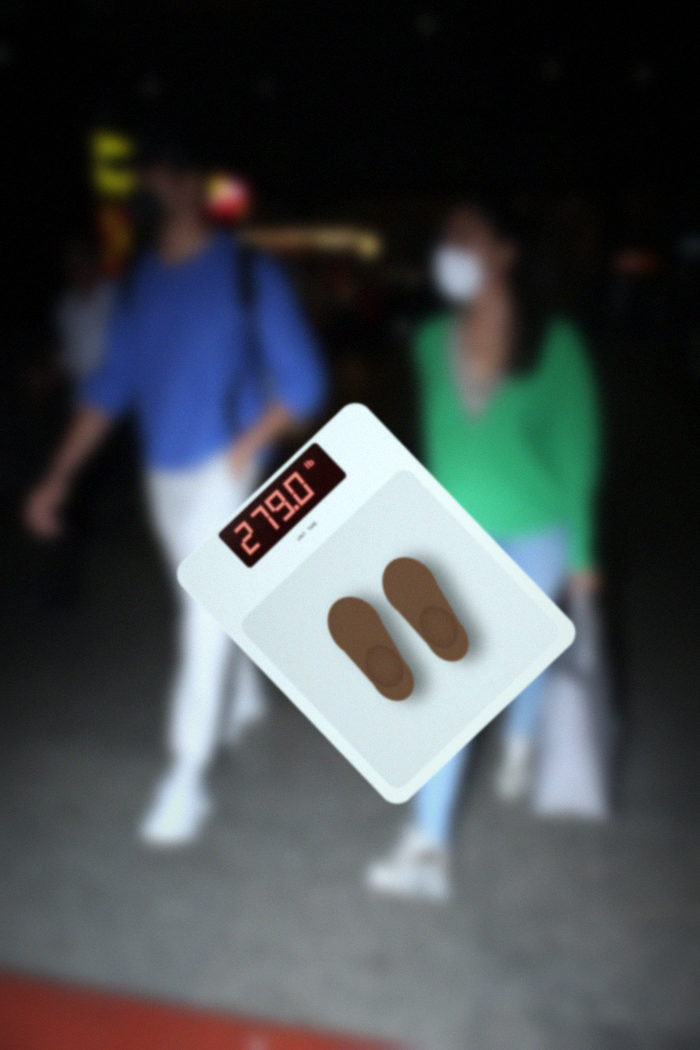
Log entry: 279.0 lb
